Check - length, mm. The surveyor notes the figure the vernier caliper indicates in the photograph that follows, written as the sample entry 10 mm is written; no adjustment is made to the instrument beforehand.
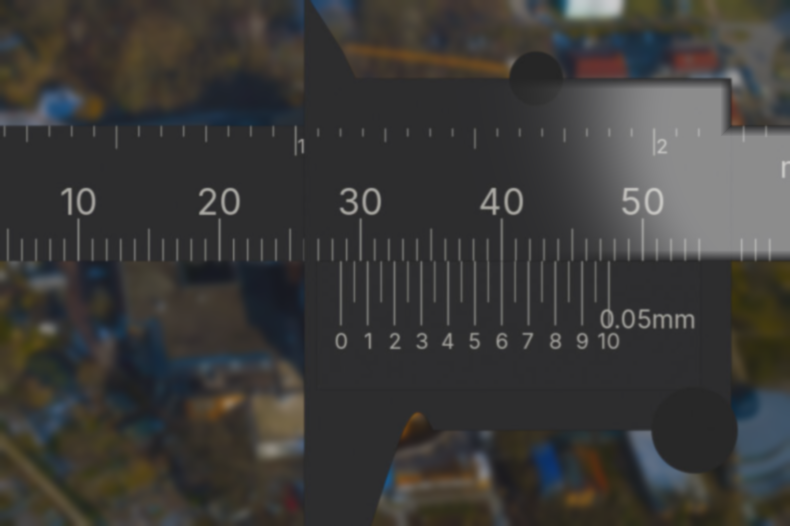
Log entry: 28.6 mm
